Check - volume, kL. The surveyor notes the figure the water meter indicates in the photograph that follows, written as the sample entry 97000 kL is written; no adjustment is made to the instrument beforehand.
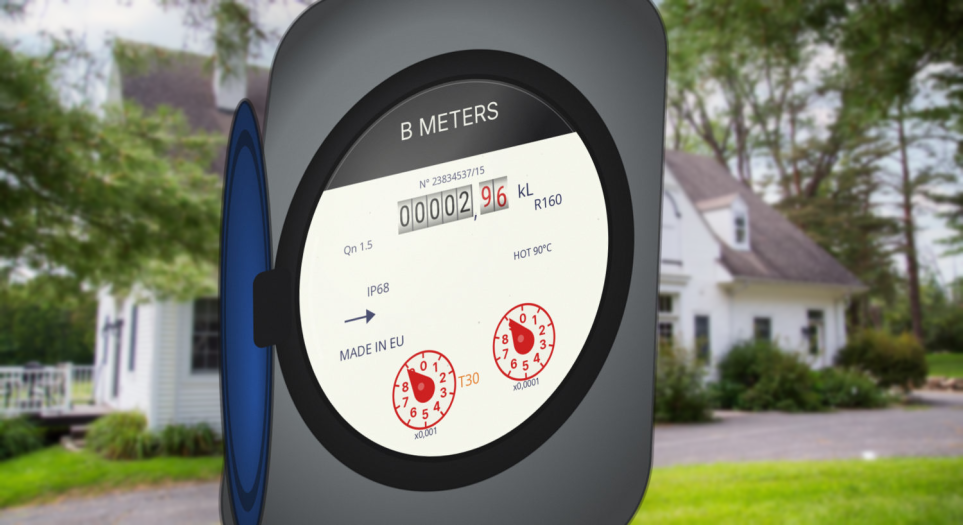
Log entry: 2.9589 kL
